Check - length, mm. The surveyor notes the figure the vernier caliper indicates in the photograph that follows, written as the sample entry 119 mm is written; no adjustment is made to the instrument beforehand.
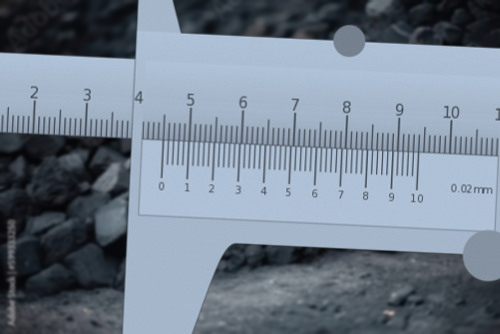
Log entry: 45.0 mm
